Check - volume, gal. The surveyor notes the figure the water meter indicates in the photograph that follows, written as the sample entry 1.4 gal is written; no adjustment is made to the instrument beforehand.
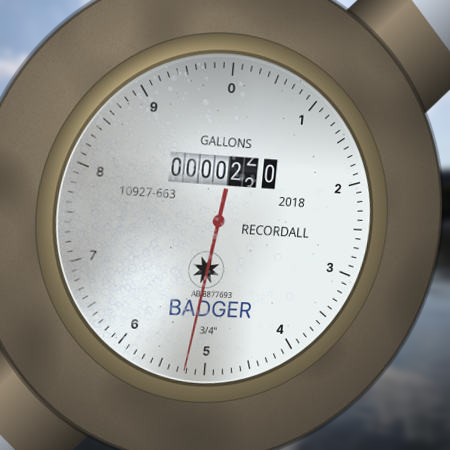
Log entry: 225.2 gal
